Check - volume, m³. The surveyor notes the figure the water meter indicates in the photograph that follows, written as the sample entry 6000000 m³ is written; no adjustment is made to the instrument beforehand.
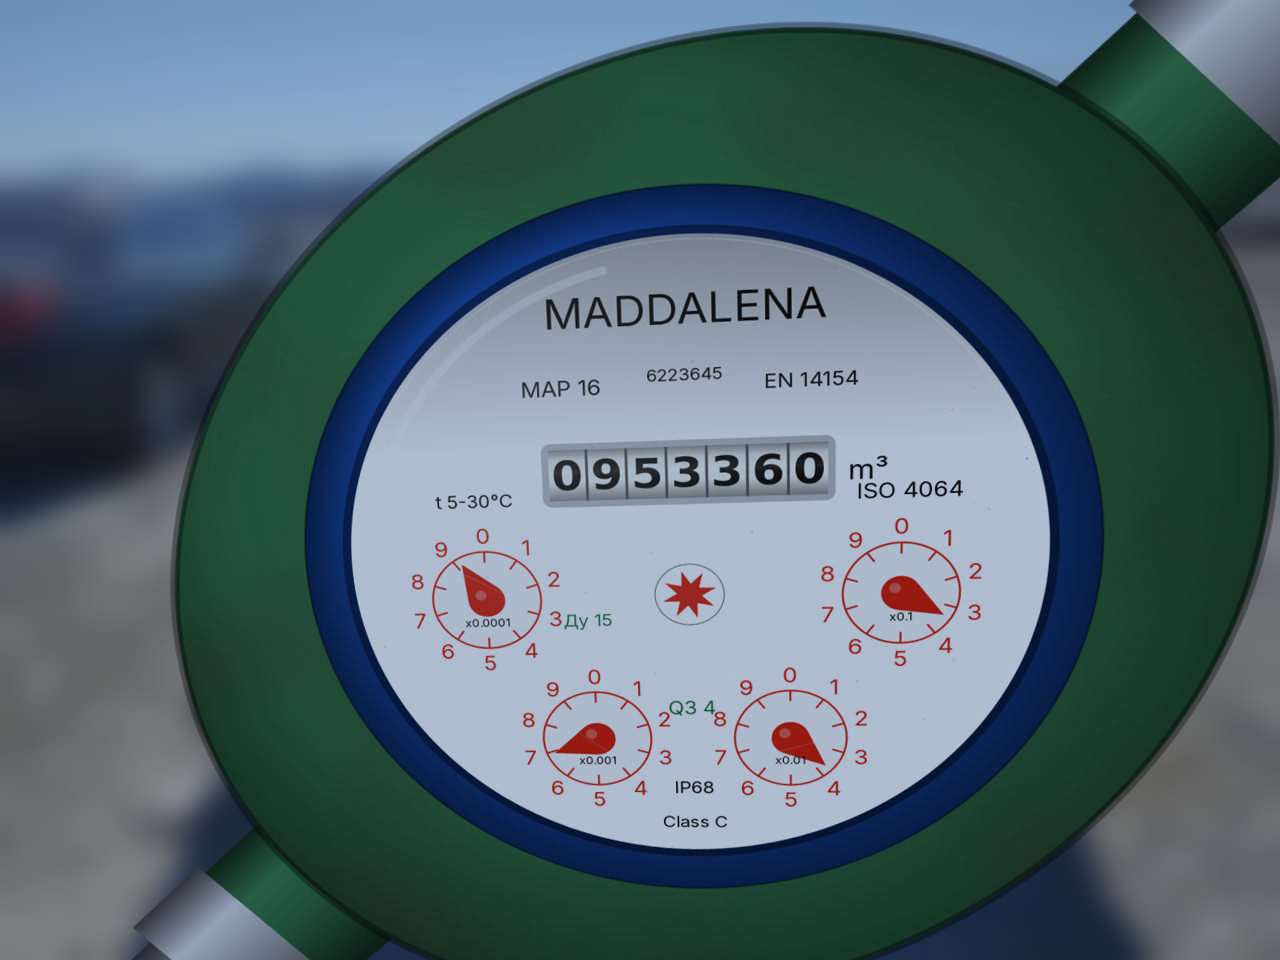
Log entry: 953360.3369 m³
